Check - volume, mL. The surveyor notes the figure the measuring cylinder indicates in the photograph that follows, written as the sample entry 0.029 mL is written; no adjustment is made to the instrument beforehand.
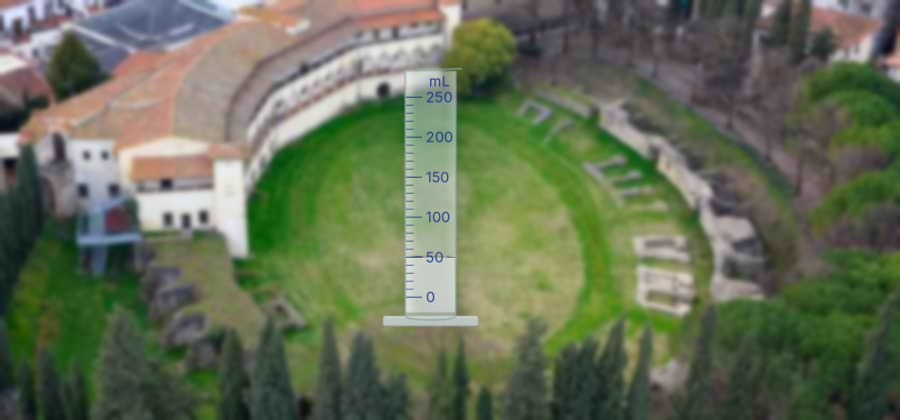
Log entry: 50 mL
